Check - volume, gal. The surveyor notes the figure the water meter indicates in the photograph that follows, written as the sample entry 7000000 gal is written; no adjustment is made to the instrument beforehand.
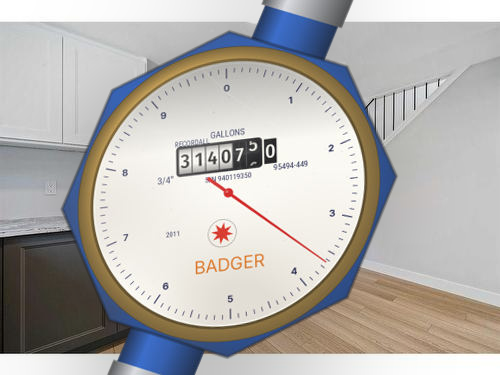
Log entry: 3140753.6 gal
